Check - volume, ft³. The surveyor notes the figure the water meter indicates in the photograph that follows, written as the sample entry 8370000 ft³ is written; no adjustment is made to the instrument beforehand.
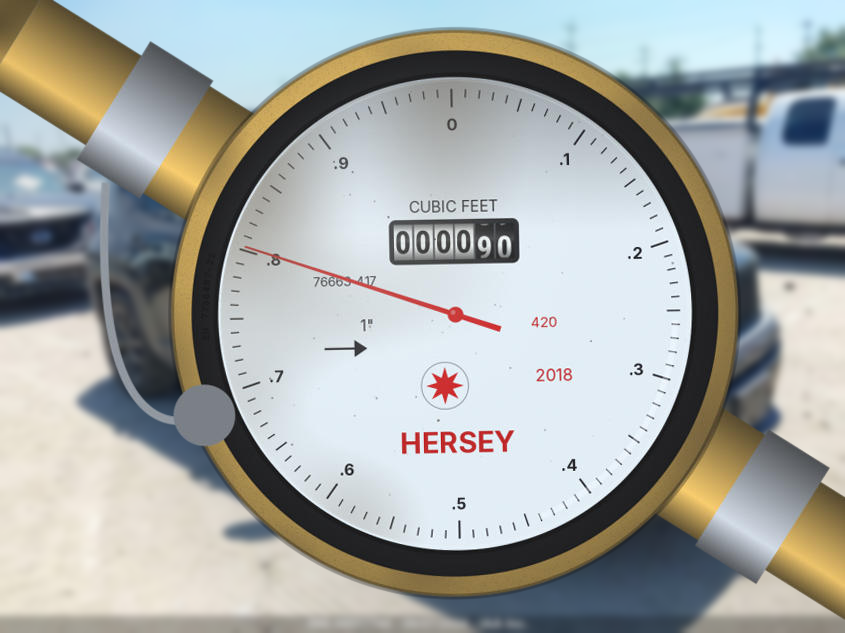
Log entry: 89.80 ft³
